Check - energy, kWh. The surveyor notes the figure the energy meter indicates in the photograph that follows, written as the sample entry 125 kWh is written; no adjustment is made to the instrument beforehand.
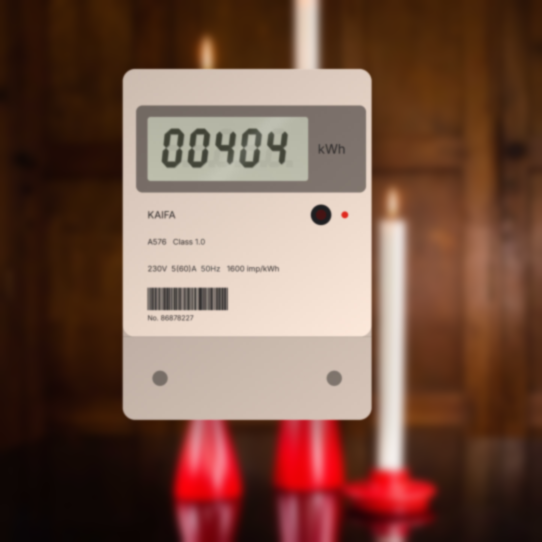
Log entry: 404 kWh
